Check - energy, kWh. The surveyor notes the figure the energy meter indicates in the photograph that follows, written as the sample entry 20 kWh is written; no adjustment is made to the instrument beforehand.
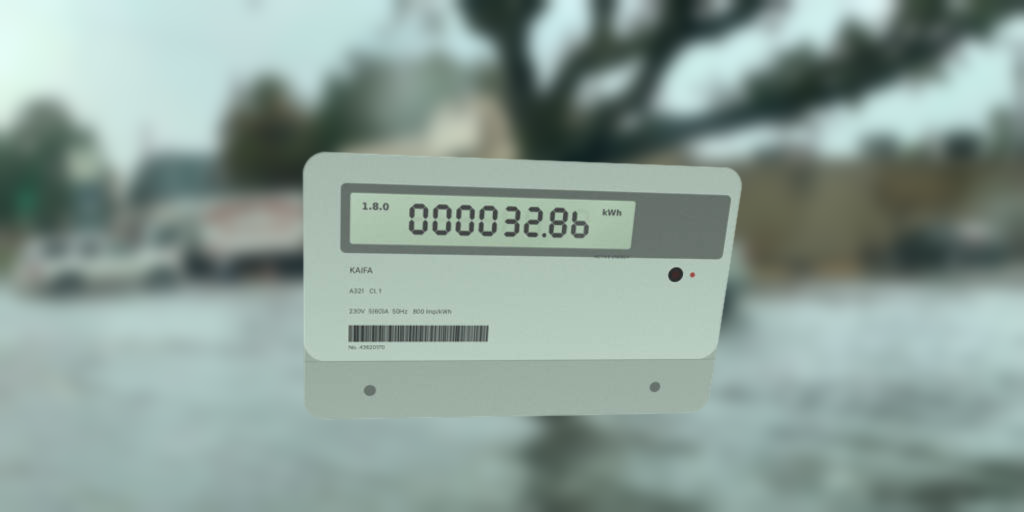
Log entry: 32.86 kWh
